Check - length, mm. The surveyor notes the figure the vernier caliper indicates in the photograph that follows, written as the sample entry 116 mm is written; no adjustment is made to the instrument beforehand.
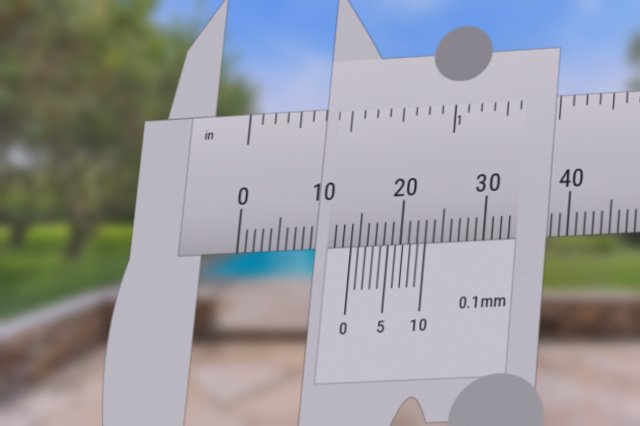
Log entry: 14.0 mm
